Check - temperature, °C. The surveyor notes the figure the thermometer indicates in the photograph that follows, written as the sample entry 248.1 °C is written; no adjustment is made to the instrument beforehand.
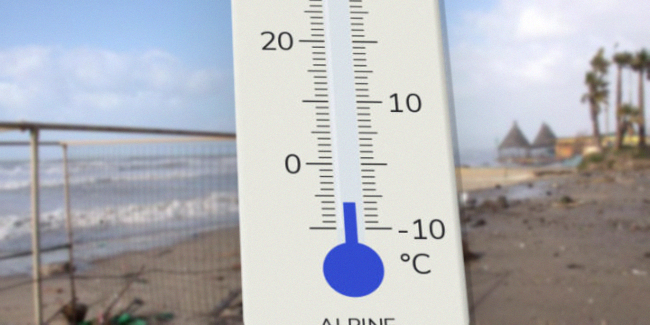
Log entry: -6 °C
